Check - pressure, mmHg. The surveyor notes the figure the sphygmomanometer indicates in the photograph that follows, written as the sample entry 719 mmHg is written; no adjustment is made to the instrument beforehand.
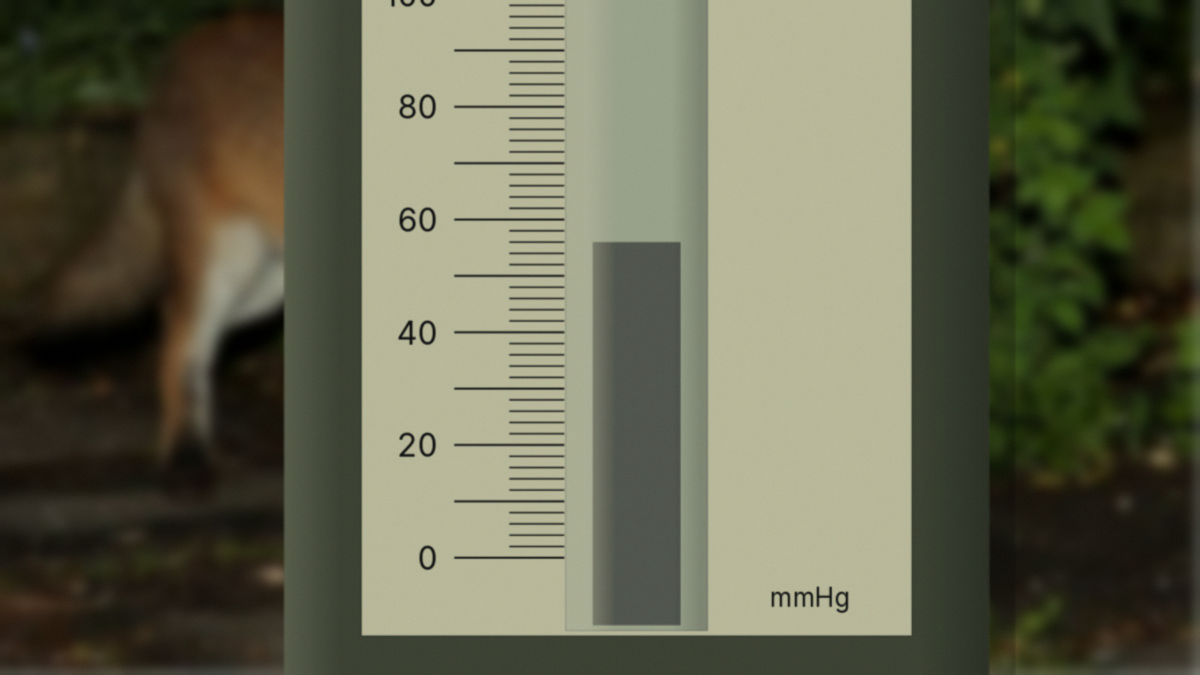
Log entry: 56 mmHg
